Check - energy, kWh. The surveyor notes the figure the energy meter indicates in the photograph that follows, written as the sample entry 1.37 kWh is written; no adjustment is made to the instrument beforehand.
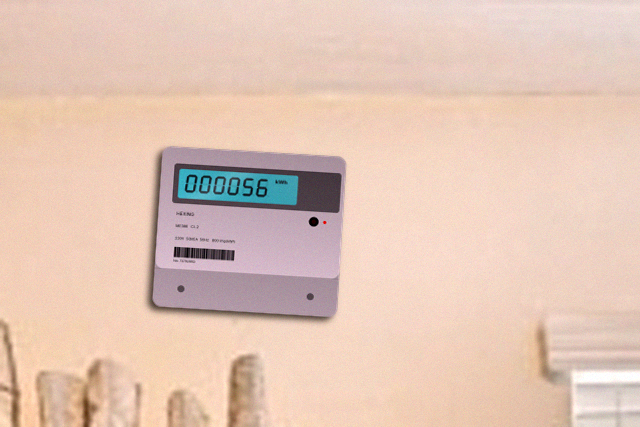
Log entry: 56 kWh
